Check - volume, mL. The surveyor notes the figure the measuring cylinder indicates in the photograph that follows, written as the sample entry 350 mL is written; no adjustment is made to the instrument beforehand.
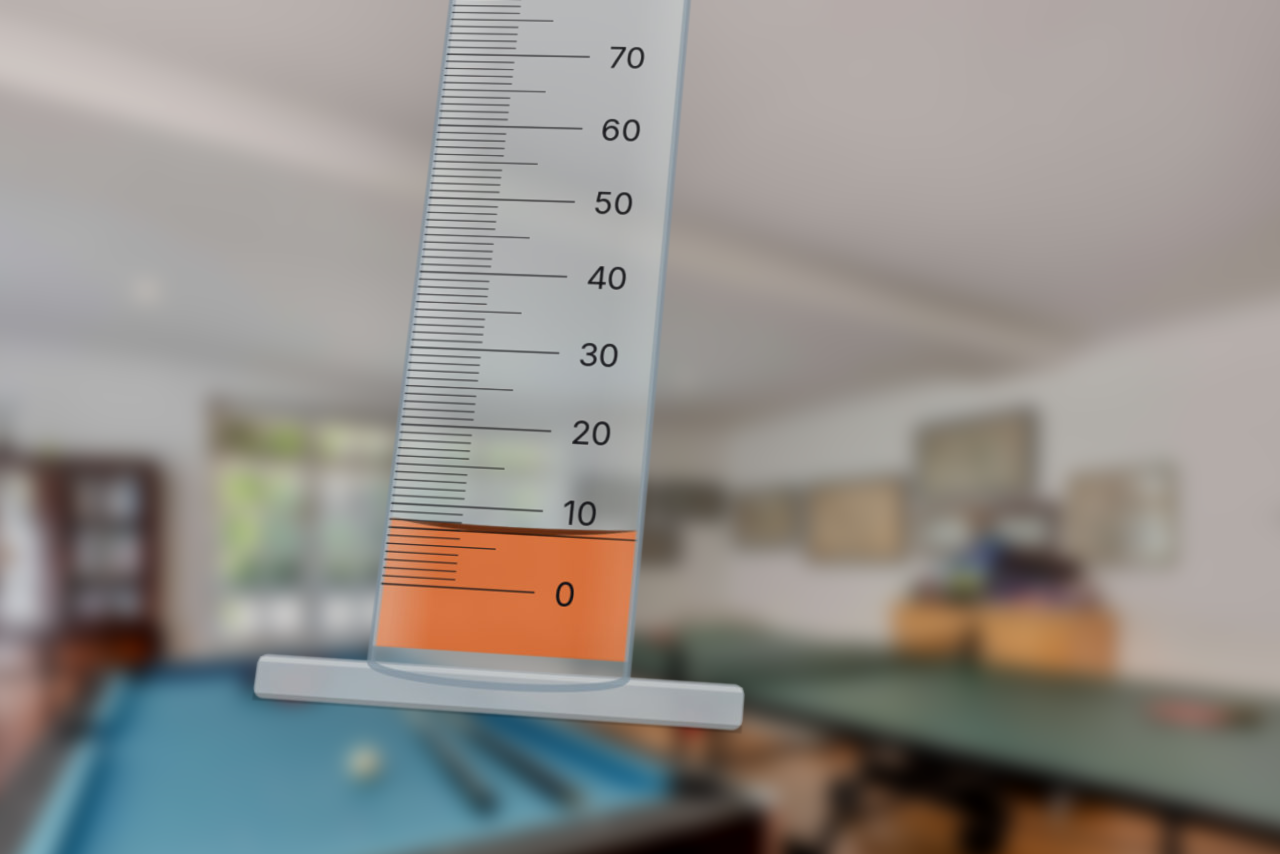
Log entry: 7 mL
